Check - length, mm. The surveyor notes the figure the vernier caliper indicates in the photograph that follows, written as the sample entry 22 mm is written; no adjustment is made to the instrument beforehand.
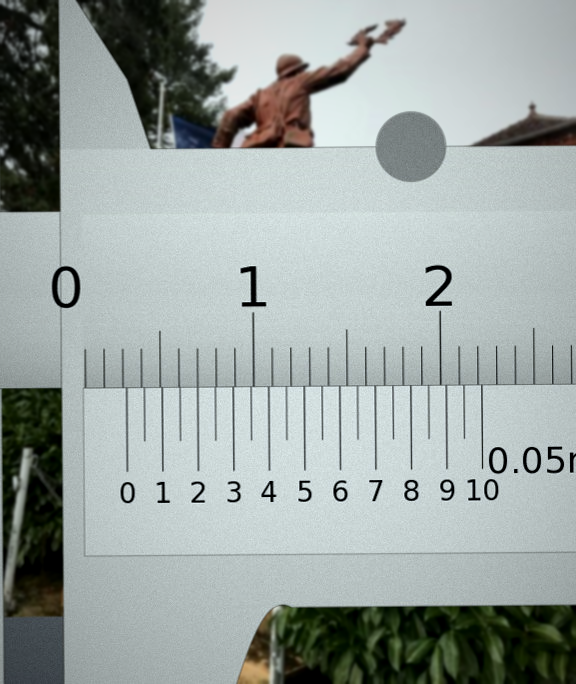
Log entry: 3.2 mm
